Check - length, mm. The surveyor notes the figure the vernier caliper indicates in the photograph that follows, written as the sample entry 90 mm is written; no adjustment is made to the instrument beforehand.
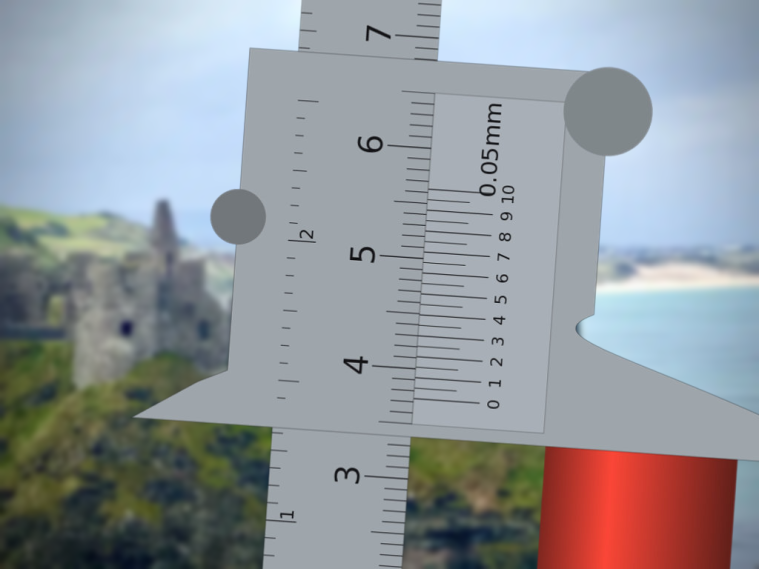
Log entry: 37.3 mm
